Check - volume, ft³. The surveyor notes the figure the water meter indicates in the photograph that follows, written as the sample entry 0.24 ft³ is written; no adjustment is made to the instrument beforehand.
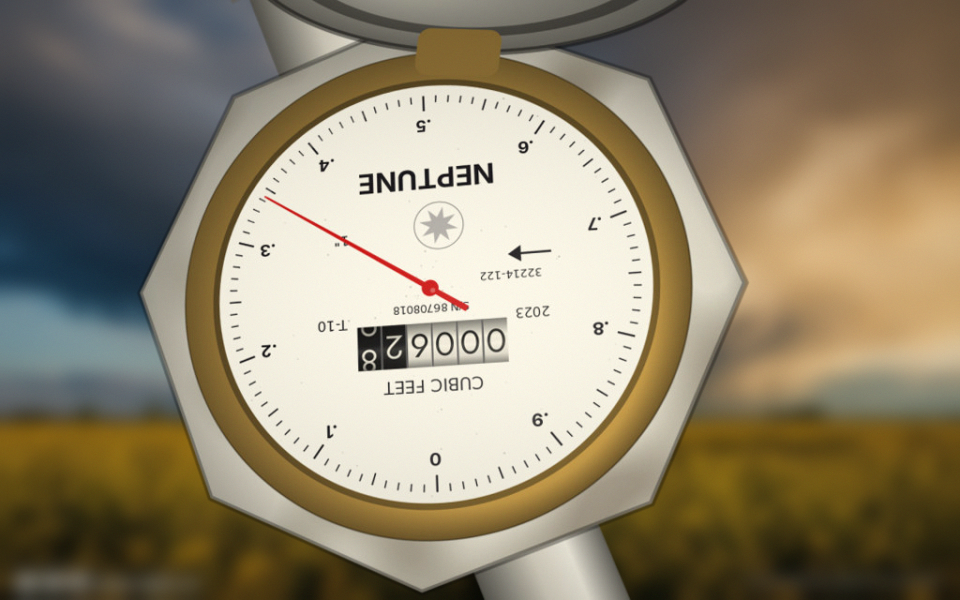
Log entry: 628.34 ft³
